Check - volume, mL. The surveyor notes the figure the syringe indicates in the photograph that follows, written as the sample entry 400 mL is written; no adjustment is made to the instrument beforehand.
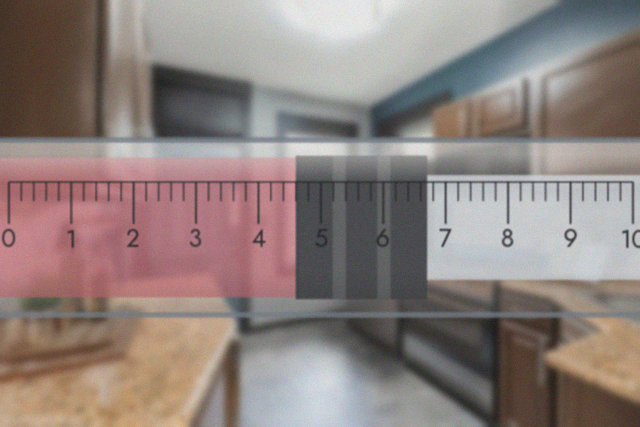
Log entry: 4.6 mL
